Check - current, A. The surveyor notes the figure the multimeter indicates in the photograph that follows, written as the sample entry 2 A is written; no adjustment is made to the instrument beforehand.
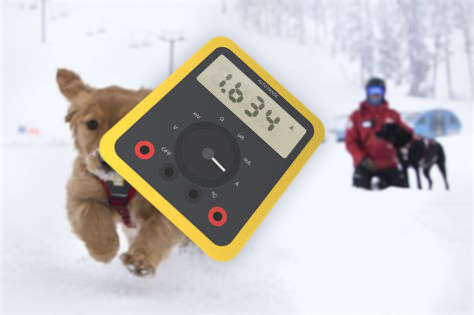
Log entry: 1.634 A
